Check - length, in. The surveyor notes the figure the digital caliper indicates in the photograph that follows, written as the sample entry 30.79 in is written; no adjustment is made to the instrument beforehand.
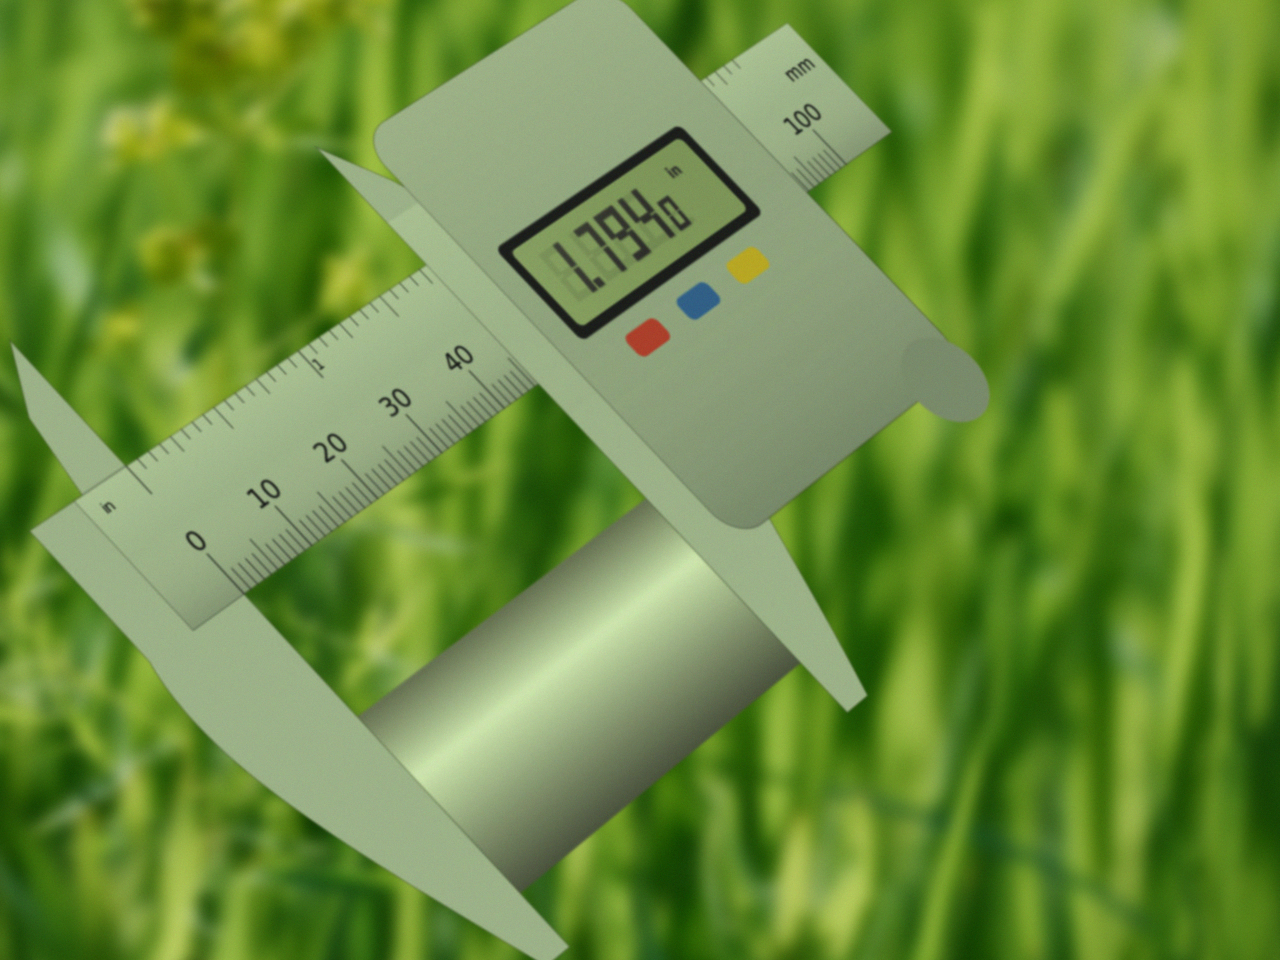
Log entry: 1.7940 in
